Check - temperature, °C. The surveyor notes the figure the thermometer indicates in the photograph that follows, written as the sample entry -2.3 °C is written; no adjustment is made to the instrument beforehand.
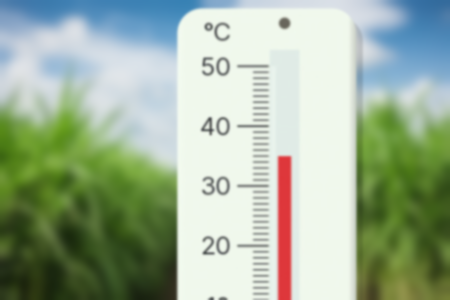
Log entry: 35 °C
